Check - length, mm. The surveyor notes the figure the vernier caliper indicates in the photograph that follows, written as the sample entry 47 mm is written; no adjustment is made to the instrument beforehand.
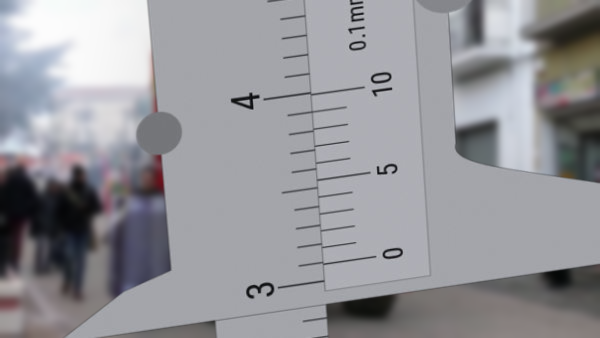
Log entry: 30.9 mm
